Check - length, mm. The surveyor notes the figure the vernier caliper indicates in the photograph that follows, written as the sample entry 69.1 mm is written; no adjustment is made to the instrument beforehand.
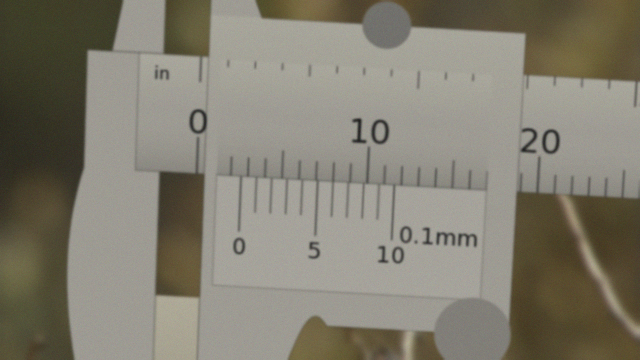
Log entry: 2.6 mm
